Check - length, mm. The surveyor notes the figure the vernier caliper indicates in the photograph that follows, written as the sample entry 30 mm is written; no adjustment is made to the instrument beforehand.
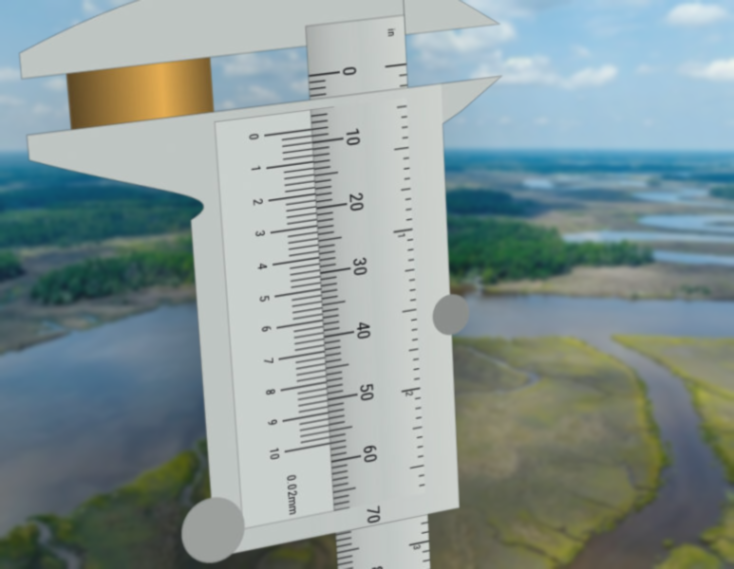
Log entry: 8.0 mm
